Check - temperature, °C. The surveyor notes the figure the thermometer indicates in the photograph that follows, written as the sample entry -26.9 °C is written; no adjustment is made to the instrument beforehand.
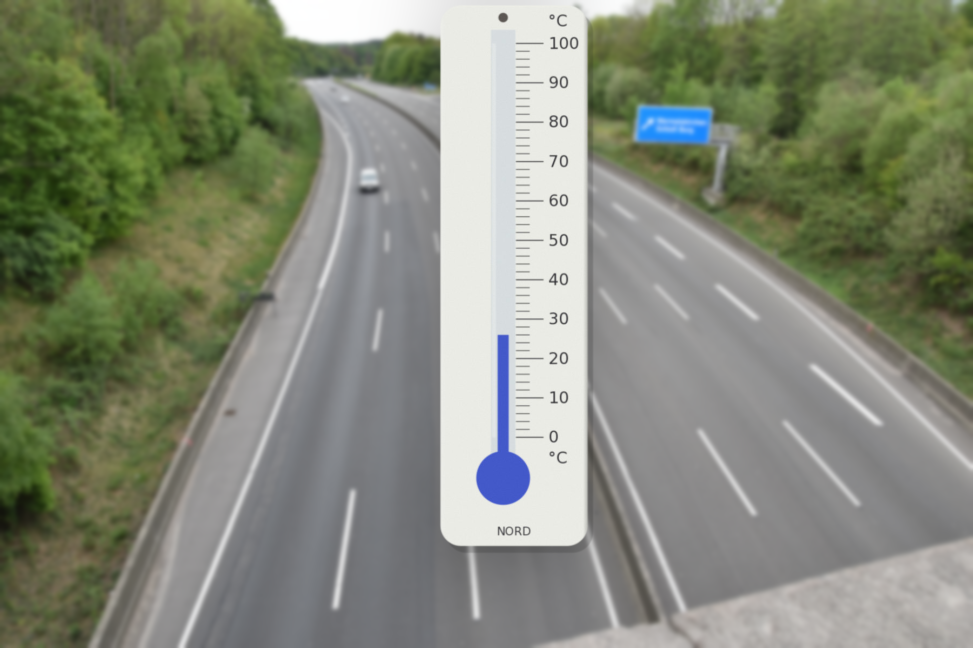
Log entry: 26 °C
